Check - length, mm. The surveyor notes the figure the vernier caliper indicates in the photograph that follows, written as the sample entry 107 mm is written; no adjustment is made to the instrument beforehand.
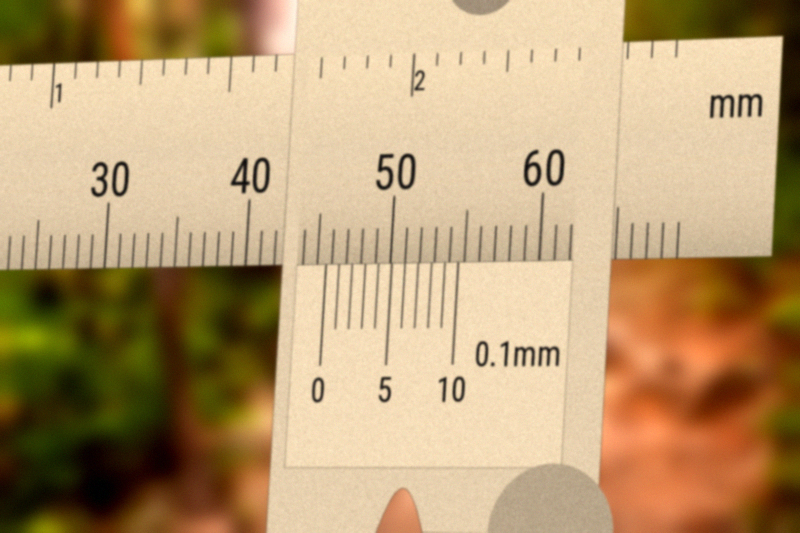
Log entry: 45.6 mm
